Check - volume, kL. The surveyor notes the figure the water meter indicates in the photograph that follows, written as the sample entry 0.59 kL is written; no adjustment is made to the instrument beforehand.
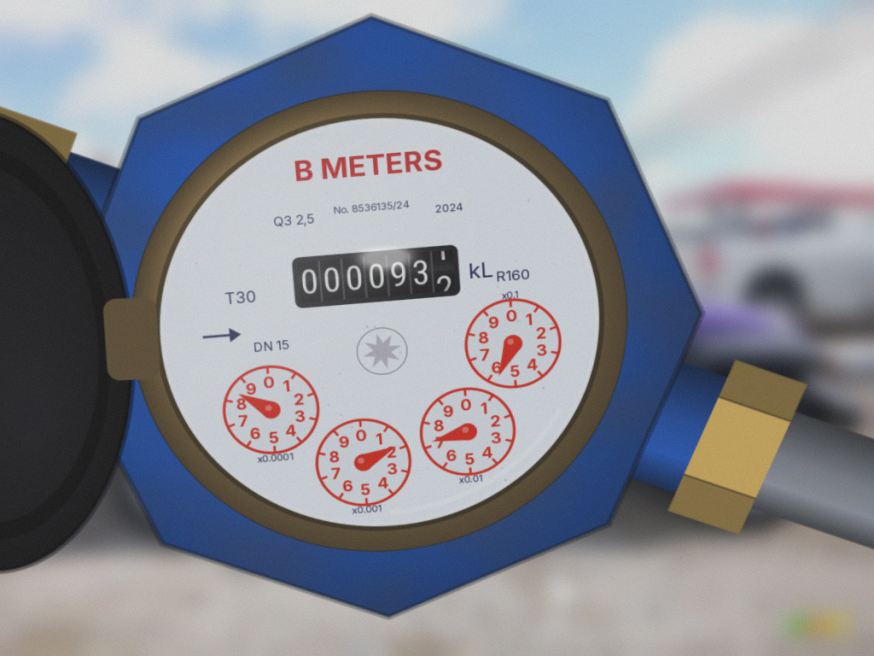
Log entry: 931.5718 kL
